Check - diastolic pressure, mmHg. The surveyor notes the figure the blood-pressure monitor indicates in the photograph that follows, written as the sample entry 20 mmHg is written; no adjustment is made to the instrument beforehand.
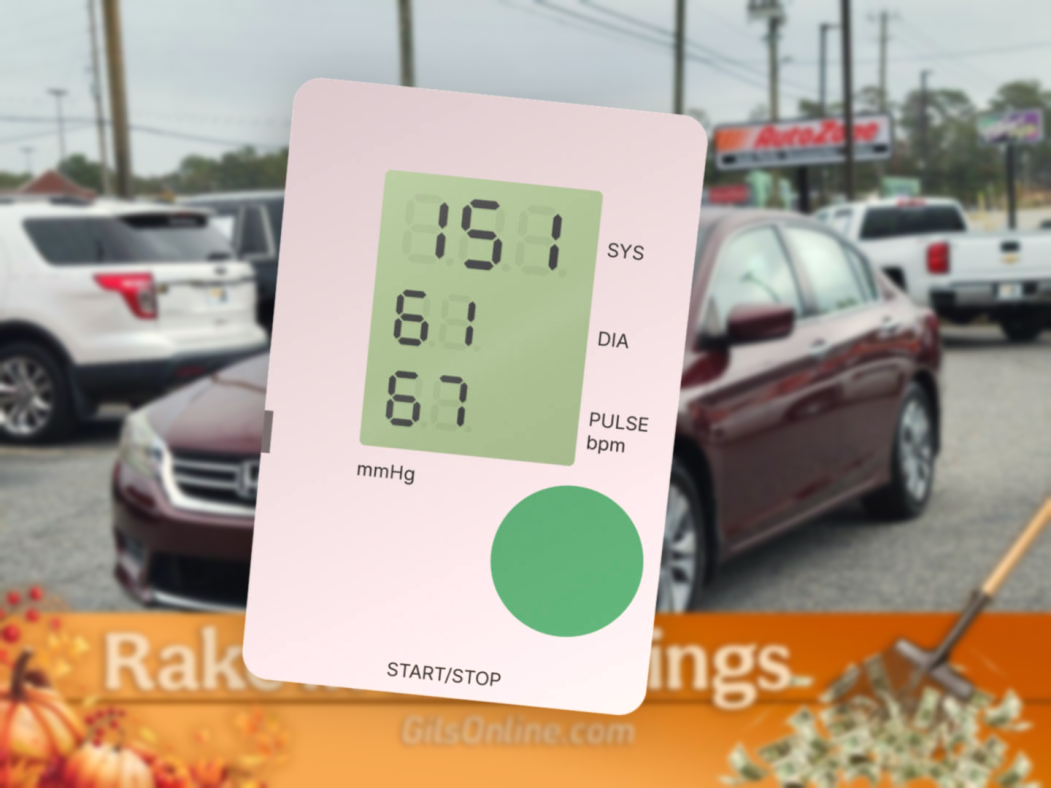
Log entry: 61 mmHg
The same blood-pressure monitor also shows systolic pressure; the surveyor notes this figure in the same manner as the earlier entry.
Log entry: 151 mmHg
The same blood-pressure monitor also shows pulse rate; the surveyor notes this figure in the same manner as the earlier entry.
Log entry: 67 bpm
